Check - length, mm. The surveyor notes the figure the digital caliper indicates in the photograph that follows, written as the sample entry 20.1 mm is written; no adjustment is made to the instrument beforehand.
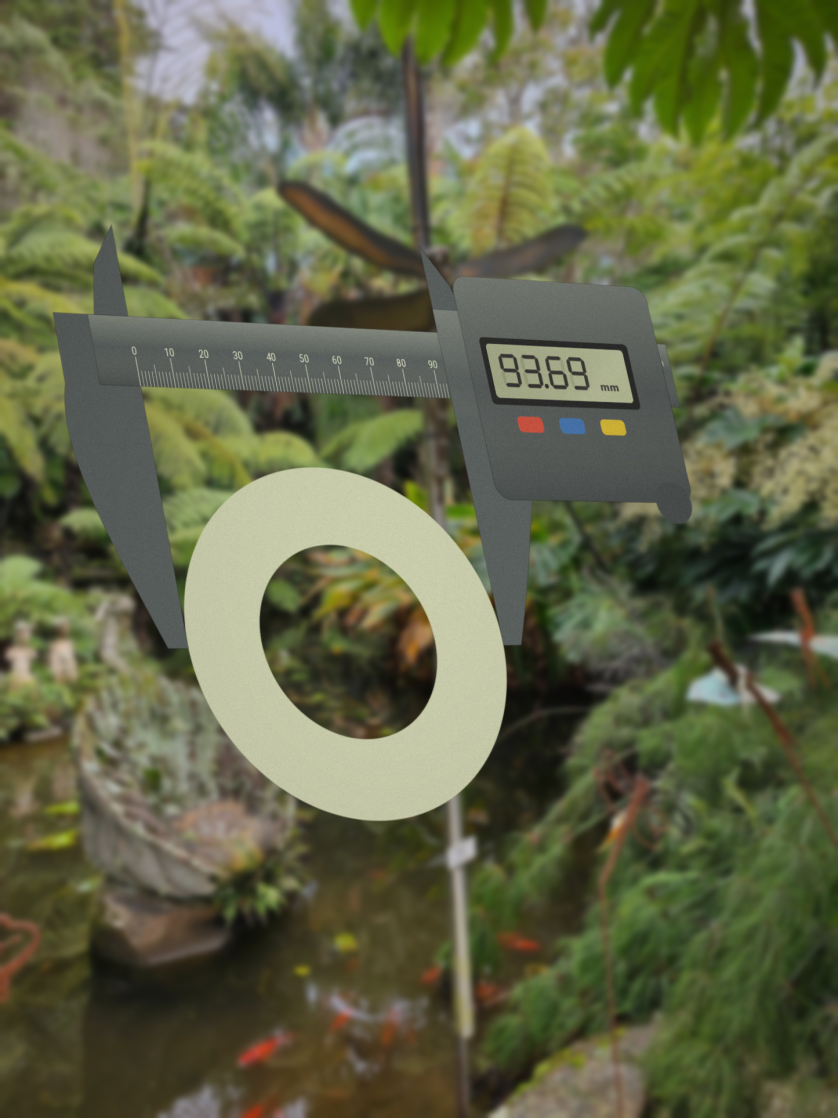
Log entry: 93.69 mm
